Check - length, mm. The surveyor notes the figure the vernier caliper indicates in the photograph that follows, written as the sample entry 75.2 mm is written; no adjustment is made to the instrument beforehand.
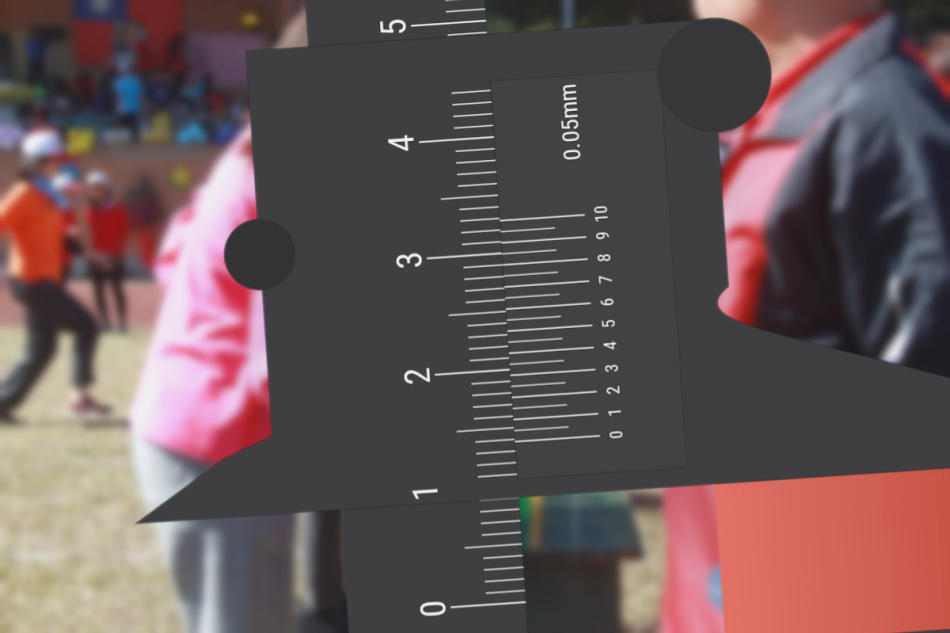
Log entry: 13.8 mm
